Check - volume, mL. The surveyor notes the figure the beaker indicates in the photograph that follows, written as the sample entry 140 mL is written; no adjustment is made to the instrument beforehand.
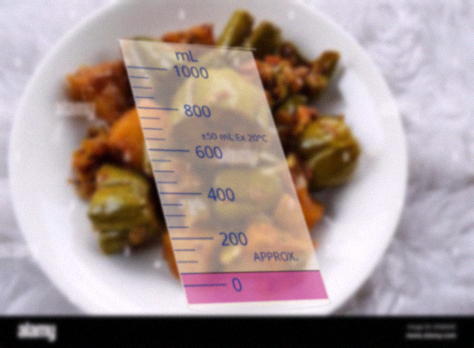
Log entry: 50 mL
